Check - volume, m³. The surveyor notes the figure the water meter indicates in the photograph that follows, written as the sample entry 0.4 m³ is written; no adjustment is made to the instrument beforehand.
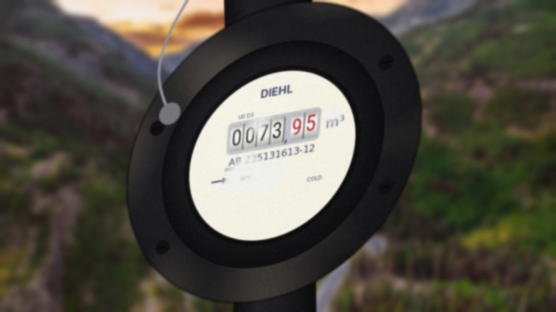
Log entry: 73.95 m³
